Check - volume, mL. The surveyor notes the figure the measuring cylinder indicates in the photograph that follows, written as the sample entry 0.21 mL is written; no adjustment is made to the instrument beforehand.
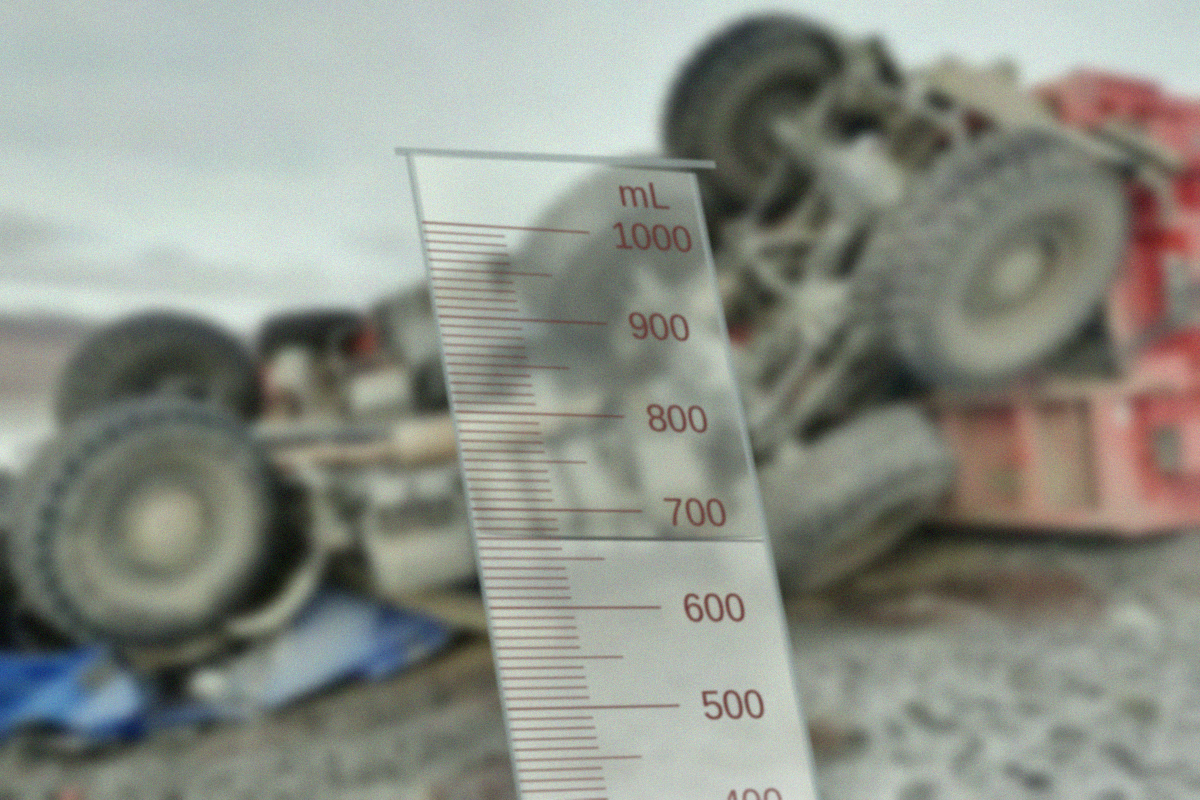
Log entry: 670 mL
